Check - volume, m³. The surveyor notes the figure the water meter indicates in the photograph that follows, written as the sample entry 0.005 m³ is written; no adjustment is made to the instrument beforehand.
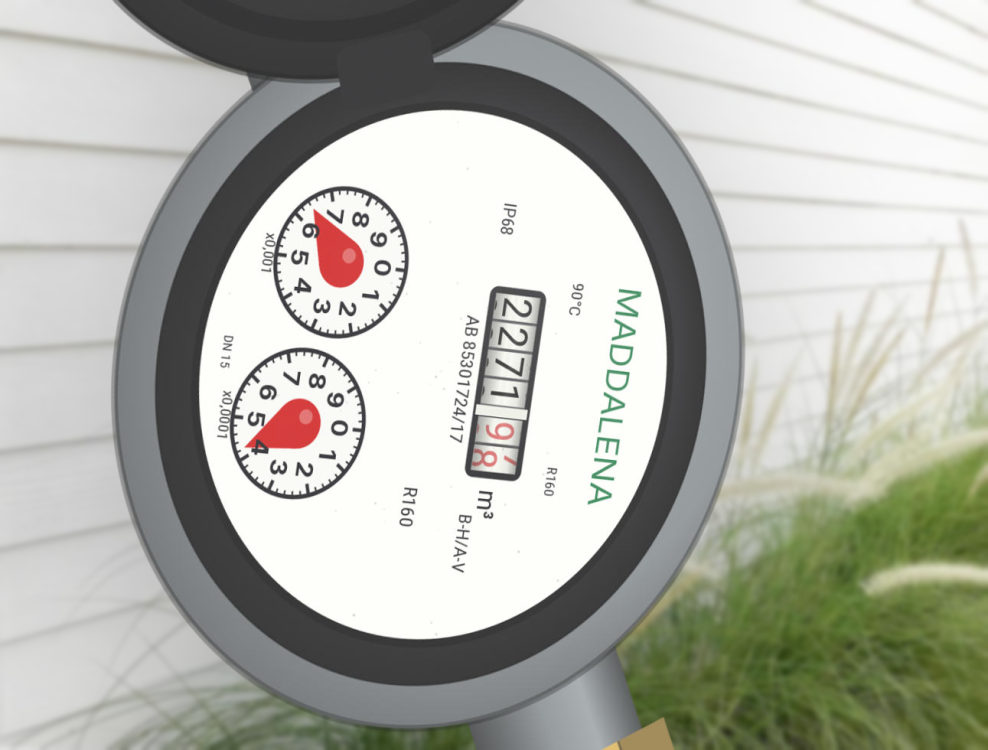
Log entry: 2271.9764 m³
